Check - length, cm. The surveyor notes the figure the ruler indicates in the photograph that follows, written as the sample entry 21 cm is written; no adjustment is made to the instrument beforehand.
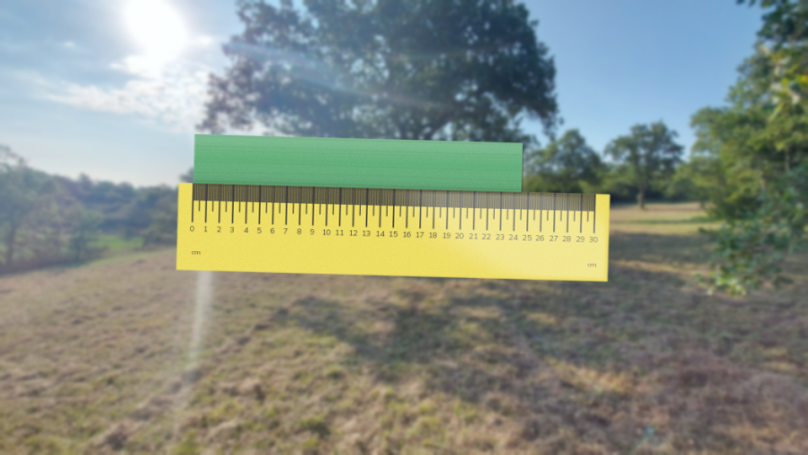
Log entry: 24.5 cm
